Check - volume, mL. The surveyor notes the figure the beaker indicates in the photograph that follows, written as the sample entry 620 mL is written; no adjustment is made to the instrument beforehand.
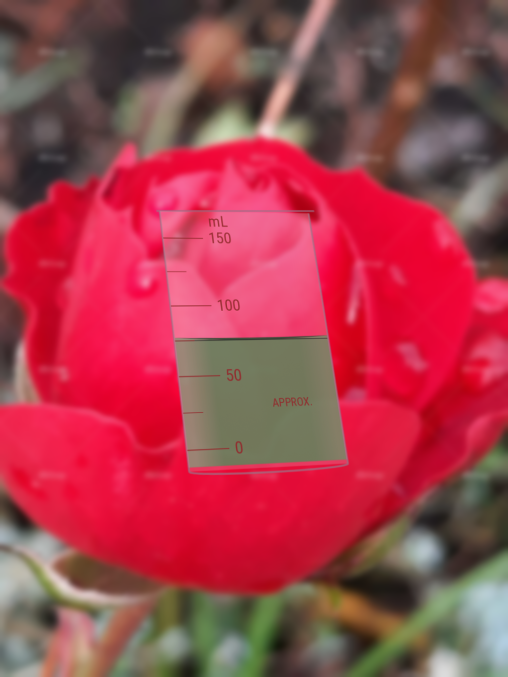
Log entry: 75 mL
